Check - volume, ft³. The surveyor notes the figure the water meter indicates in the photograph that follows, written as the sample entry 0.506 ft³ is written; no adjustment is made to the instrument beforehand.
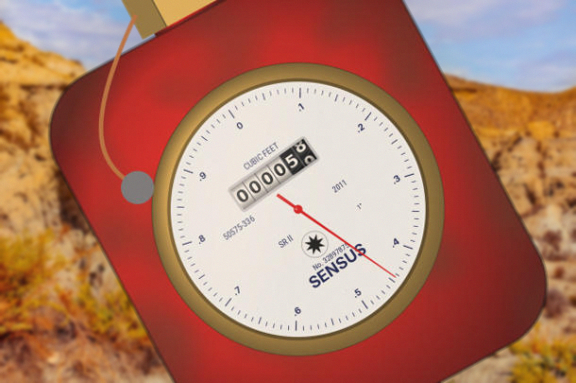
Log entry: 58.44 ft³
